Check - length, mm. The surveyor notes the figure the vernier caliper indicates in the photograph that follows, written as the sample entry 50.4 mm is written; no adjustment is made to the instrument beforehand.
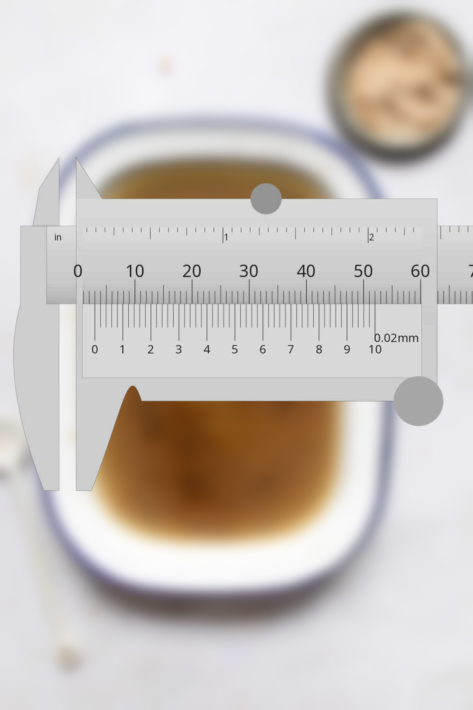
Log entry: 3.0 mm
